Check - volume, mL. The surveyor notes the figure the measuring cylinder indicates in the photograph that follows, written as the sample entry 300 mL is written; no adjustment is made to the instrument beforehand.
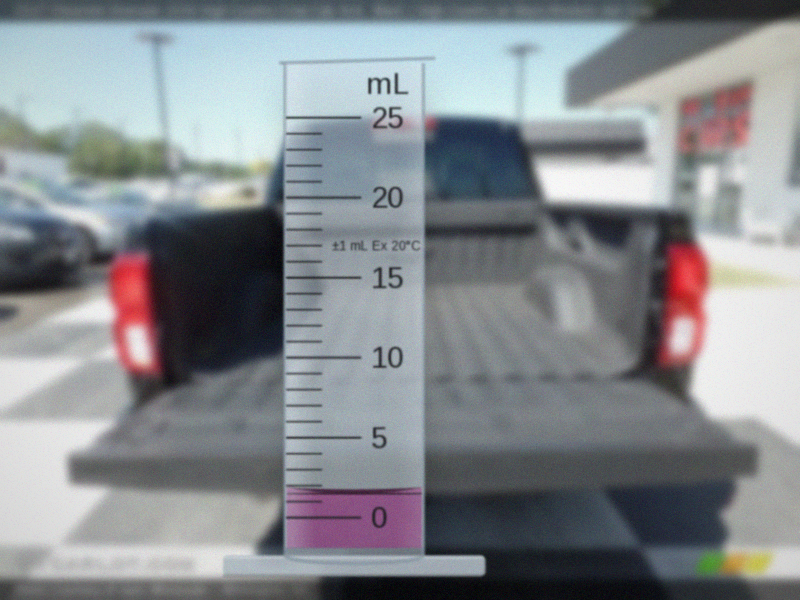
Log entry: 1.5 mL
